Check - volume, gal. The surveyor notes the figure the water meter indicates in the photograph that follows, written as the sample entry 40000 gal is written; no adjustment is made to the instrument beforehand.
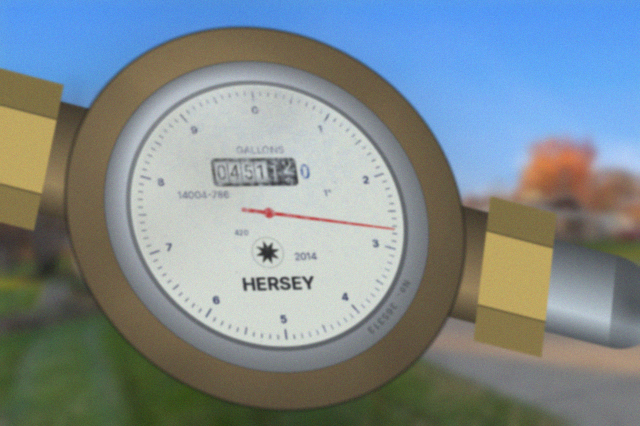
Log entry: 451122.7 gal
